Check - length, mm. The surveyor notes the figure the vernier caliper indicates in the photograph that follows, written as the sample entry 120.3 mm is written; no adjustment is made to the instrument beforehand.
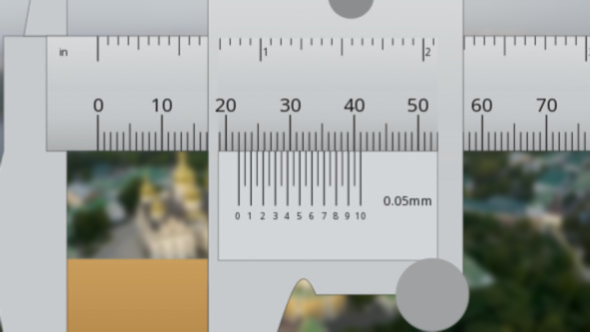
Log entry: 22.0 mm
